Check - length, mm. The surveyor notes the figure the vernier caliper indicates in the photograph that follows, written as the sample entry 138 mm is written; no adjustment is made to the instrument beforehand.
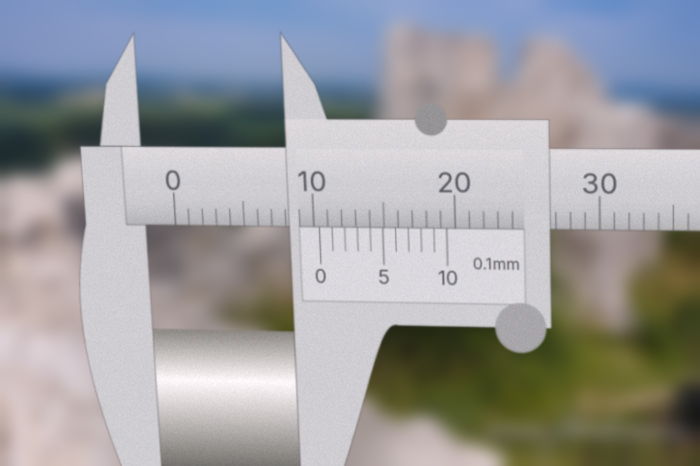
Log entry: 10.4 mm
